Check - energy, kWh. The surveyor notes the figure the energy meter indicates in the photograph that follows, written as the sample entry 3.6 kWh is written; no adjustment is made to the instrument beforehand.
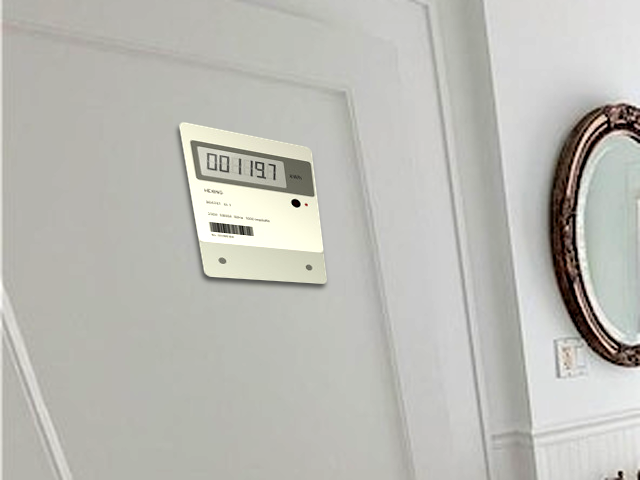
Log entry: 119.7 kWh
